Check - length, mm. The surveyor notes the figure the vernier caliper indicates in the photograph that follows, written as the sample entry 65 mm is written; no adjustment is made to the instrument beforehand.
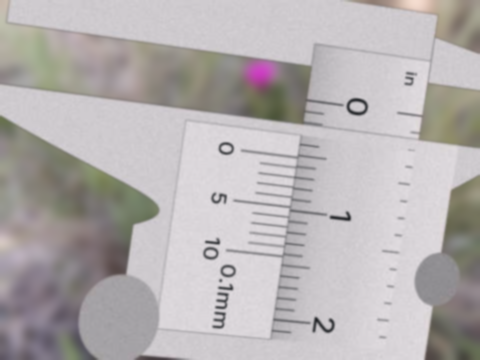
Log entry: 5.2 mm
